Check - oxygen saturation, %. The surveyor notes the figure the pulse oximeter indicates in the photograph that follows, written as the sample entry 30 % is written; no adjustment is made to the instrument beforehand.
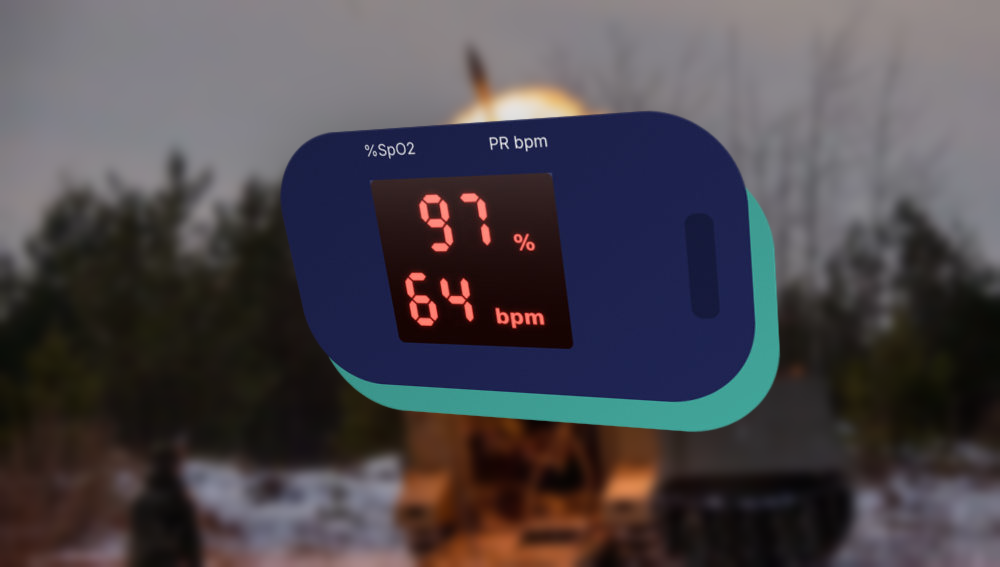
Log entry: 97 %
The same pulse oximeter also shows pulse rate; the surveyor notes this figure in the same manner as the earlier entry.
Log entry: 64 bpm
